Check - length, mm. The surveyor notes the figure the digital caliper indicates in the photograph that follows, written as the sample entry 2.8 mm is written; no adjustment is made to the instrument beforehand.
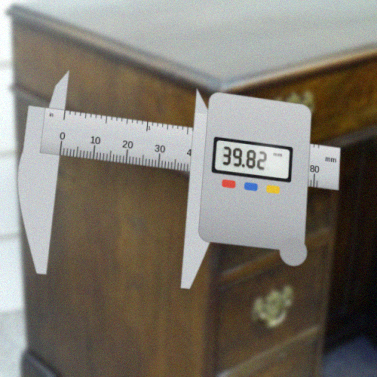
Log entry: 39.82 mm
